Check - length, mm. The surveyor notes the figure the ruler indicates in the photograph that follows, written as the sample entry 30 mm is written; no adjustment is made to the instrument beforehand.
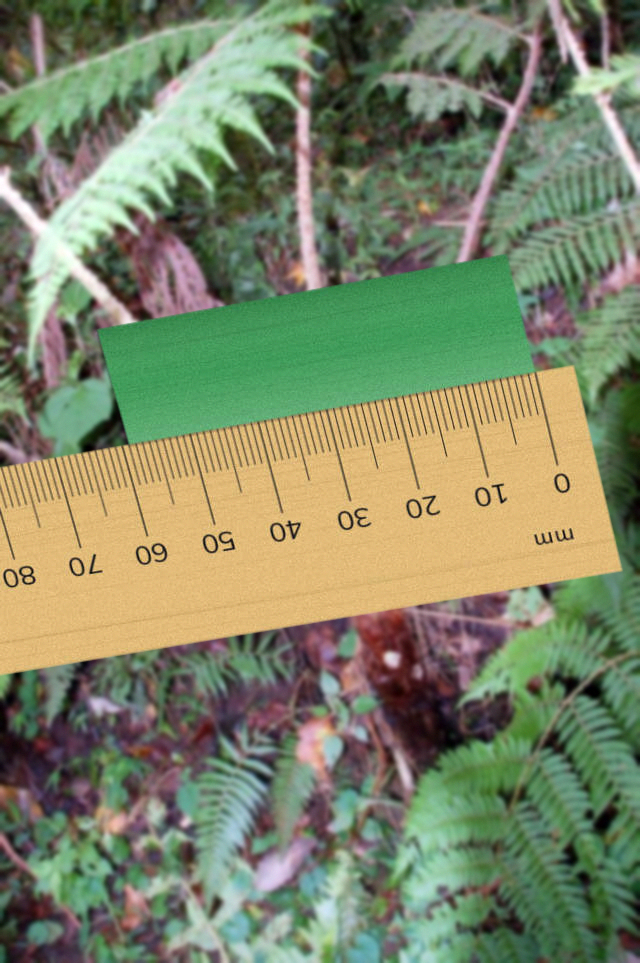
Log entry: 59 mm
